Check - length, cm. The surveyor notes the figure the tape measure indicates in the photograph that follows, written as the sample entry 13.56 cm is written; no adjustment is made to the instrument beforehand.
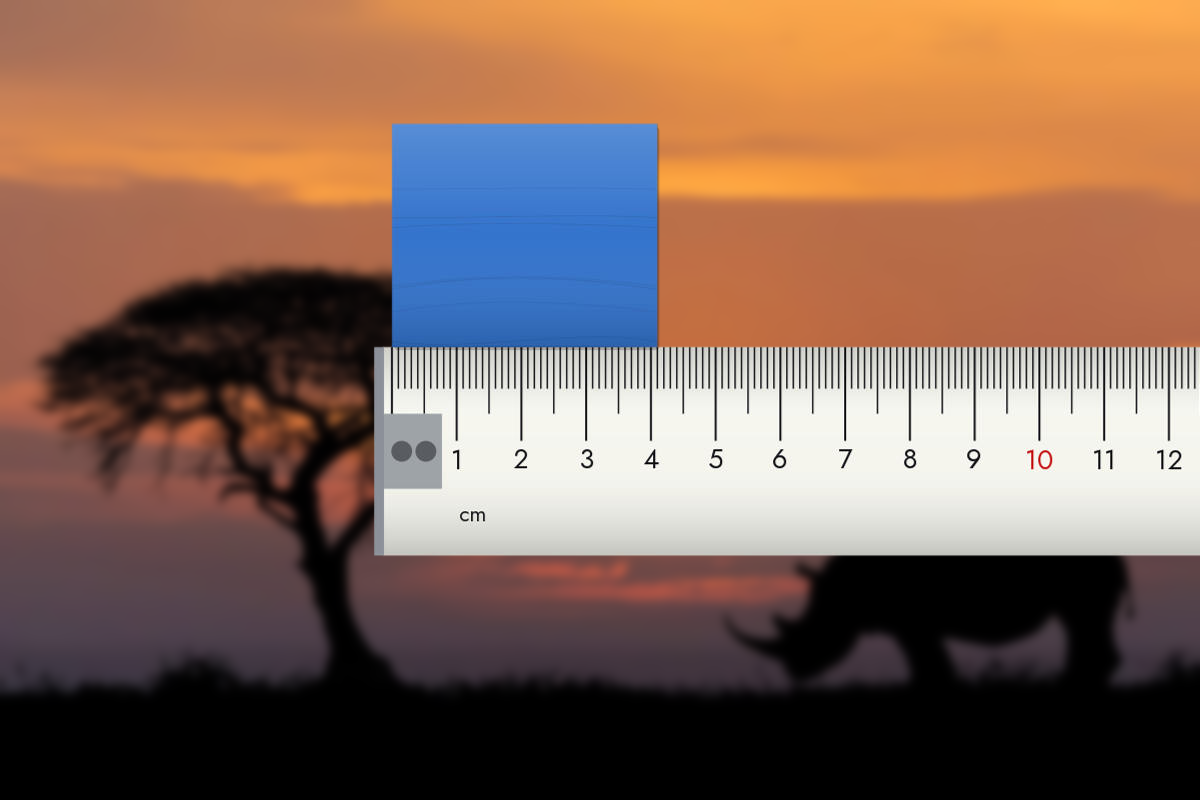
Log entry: 4.1 cm
